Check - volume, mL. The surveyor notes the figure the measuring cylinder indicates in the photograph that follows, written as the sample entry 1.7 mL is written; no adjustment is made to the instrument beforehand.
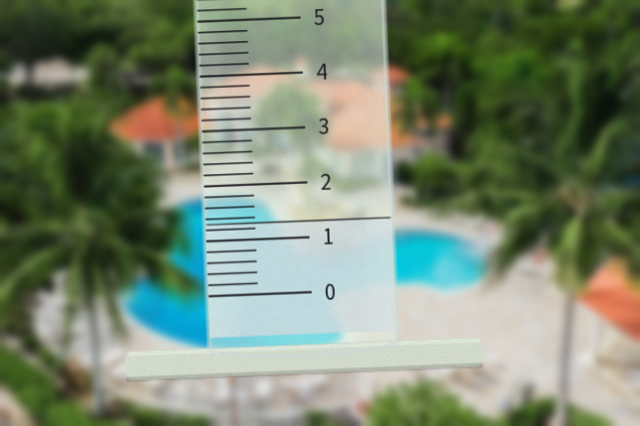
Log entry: 1.3 mL
